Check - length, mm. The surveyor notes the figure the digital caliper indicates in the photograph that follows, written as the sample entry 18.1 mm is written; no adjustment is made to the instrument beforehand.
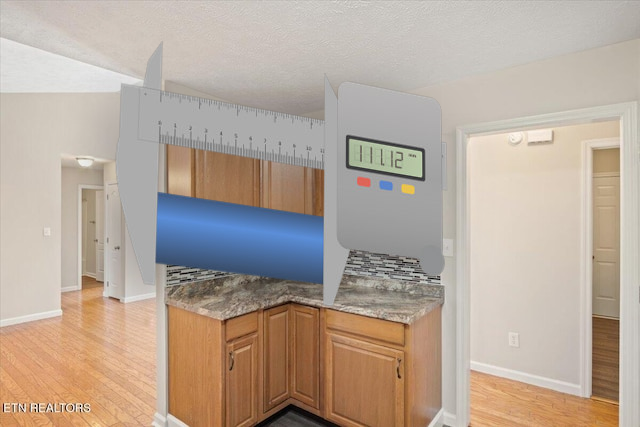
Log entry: 111.12 mm
